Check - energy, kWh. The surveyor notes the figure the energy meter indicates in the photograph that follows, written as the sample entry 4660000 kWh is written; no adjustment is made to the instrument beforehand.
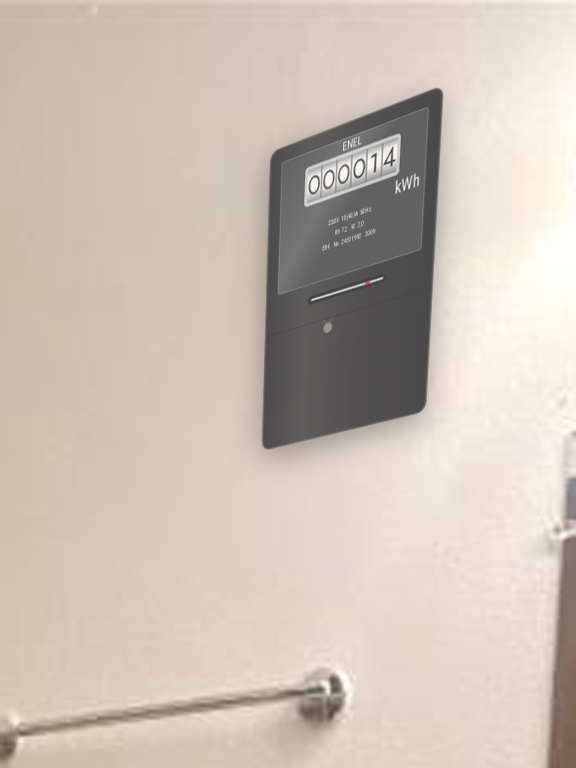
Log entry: 14 kWh
